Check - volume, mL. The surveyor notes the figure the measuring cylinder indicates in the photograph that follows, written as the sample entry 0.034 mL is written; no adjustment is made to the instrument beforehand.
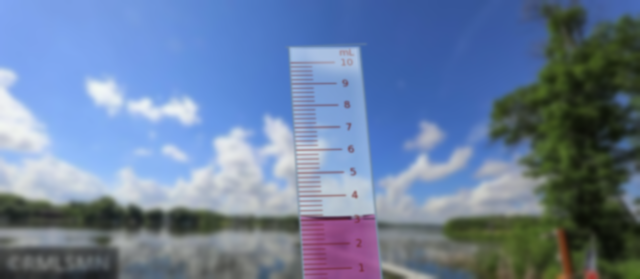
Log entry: 3 mL
